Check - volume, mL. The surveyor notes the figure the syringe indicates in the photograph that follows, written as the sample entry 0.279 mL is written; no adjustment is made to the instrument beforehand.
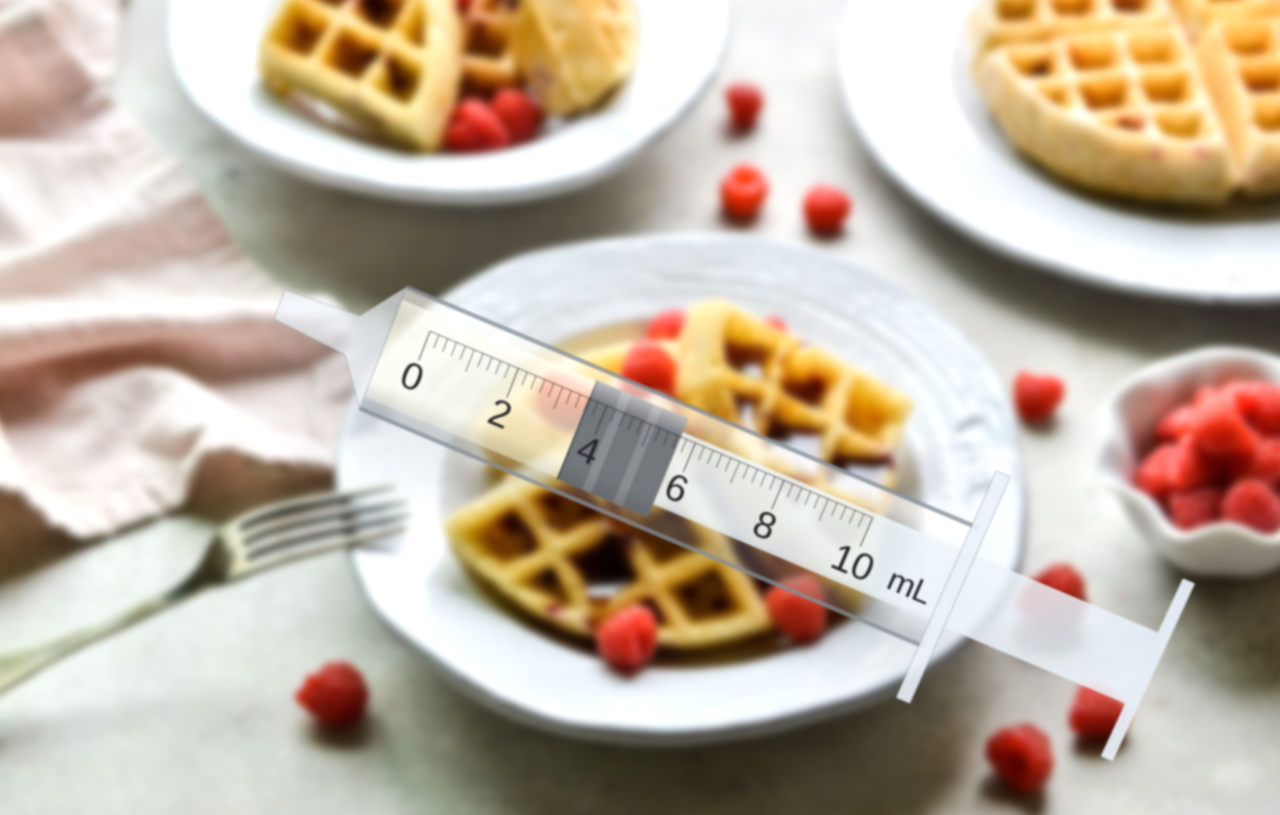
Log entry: 3.6 mL
